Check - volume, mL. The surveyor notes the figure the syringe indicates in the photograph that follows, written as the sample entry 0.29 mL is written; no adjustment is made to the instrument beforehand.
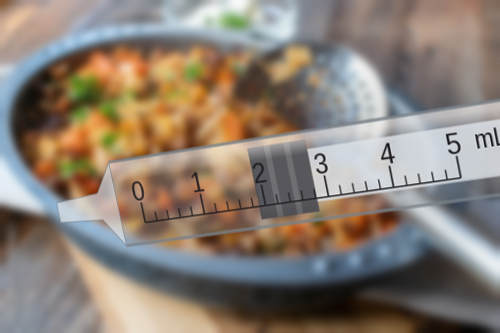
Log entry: 1.9 mL
